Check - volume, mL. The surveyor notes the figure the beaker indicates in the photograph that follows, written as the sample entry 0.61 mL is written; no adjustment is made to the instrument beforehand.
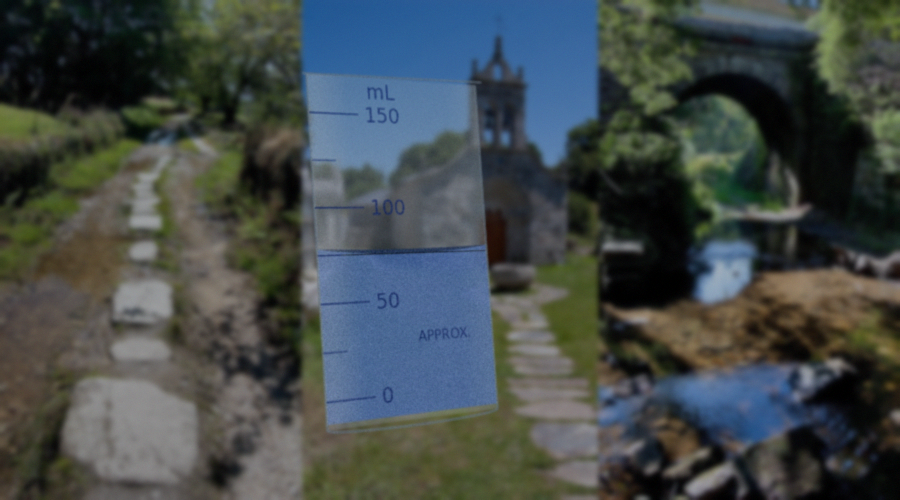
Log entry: 75 mL
